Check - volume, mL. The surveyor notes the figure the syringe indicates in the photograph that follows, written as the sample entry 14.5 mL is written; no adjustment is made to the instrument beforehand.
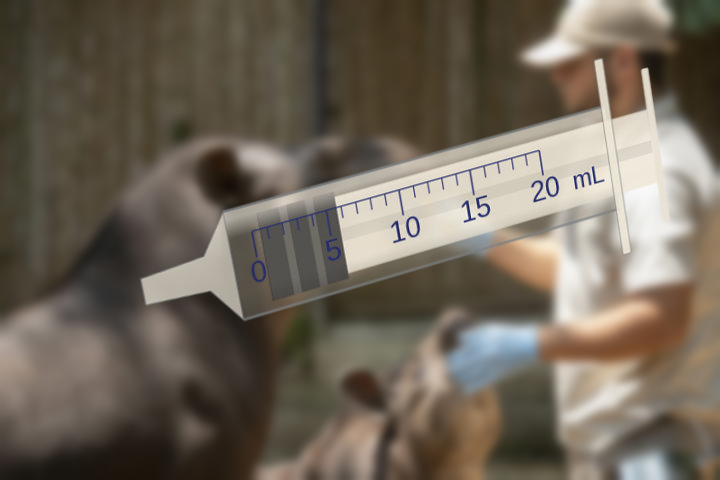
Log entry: 0.5 mL
